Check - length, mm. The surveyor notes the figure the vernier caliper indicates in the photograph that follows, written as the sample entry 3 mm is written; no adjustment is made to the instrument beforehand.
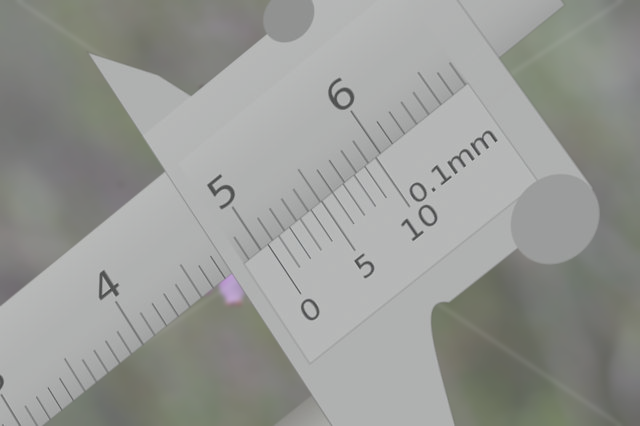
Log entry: 50.6 mm
